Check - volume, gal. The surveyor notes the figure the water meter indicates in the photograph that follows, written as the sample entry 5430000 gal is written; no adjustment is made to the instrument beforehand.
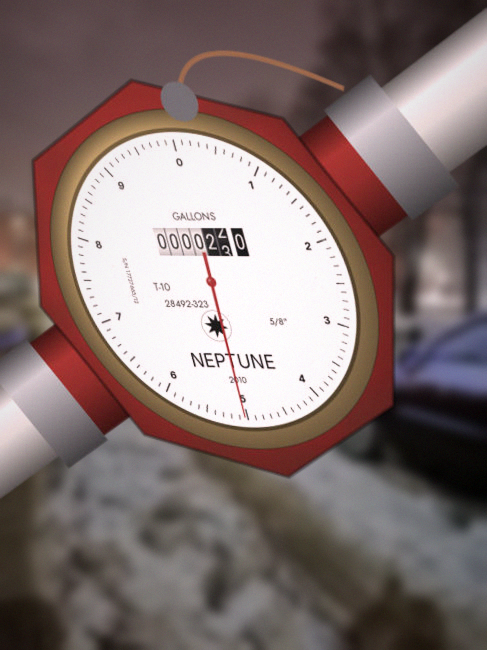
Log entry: 225.0 gal
